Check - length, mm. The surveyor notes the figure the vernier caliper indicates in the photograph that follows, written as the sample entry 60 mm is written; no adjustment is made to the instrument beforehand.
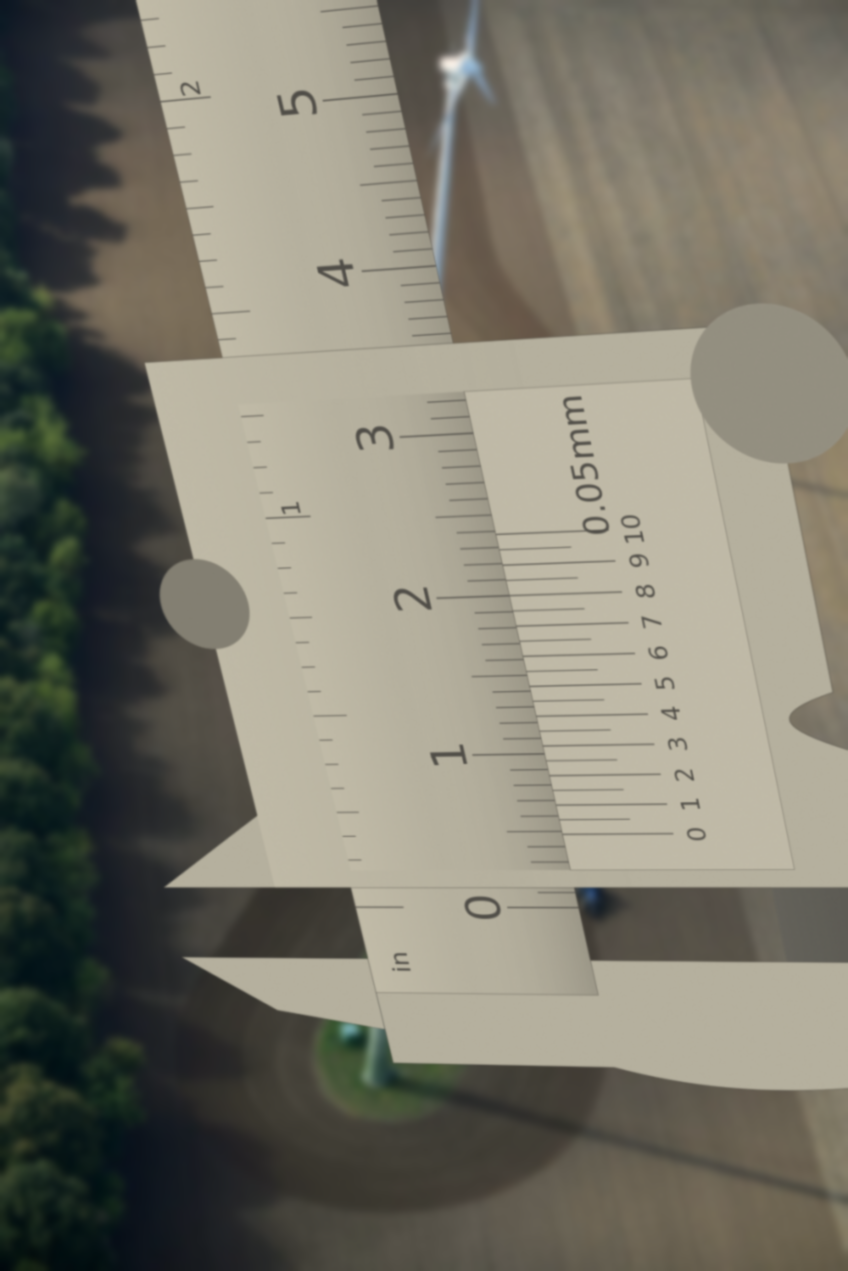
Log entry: 4.8 mm
